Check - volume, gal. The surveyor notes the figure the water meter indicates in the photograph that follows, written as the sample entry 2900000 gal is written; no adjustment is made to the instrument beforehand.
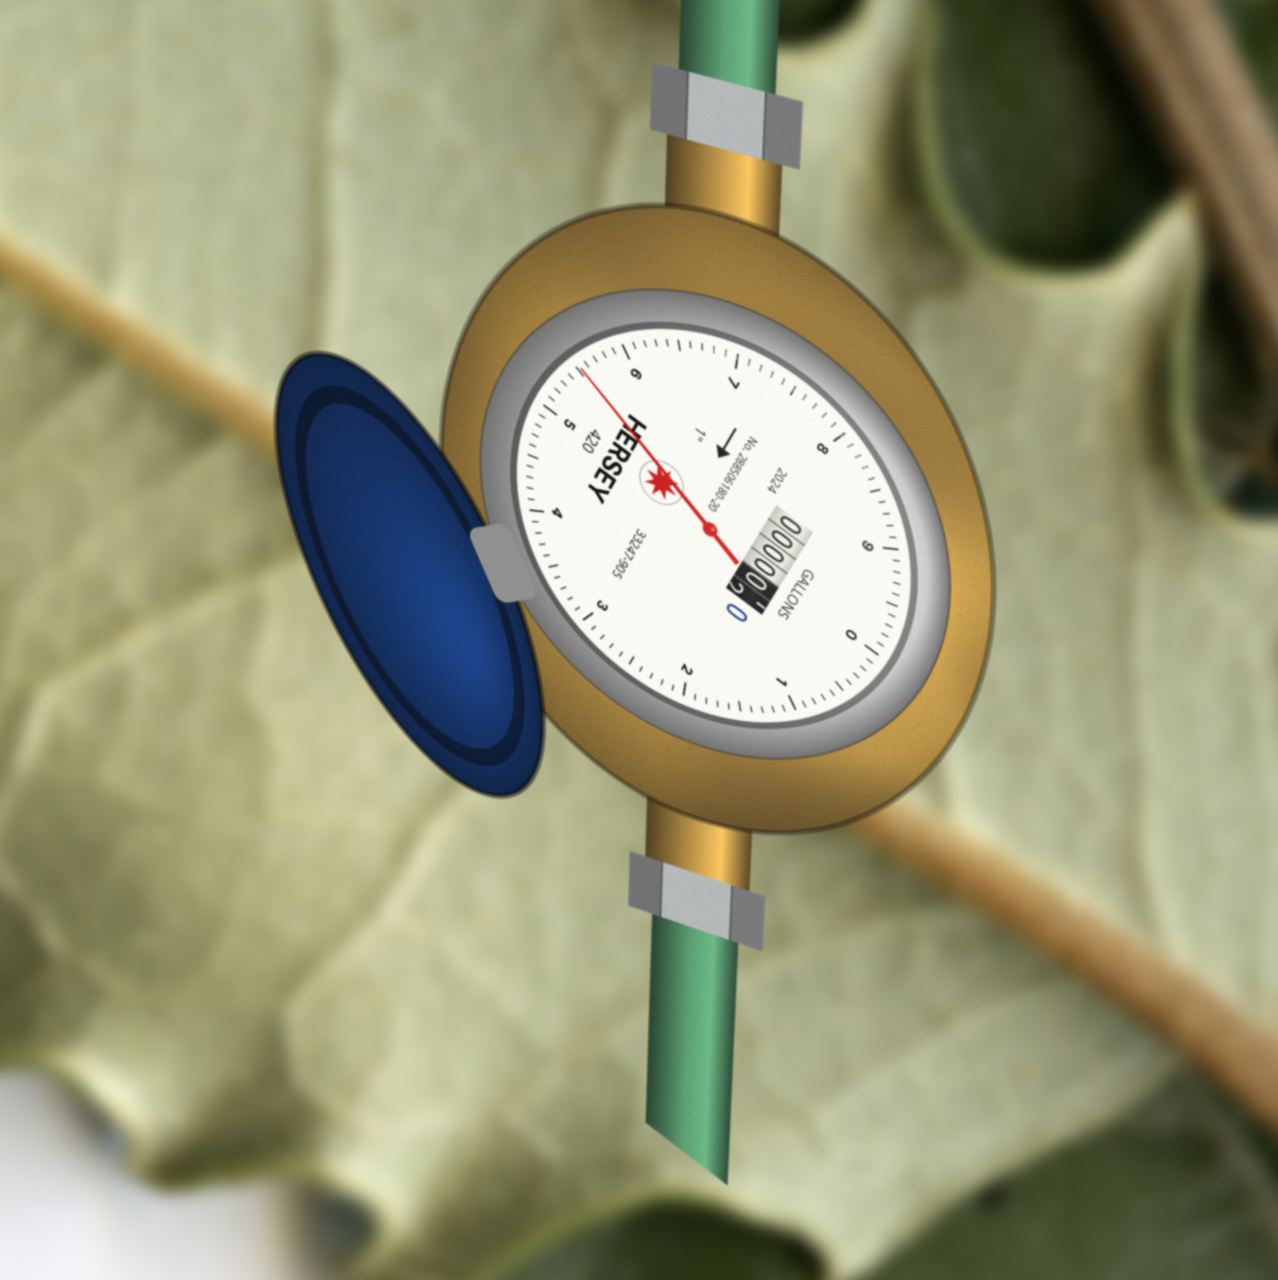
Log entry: 15.5 gal
